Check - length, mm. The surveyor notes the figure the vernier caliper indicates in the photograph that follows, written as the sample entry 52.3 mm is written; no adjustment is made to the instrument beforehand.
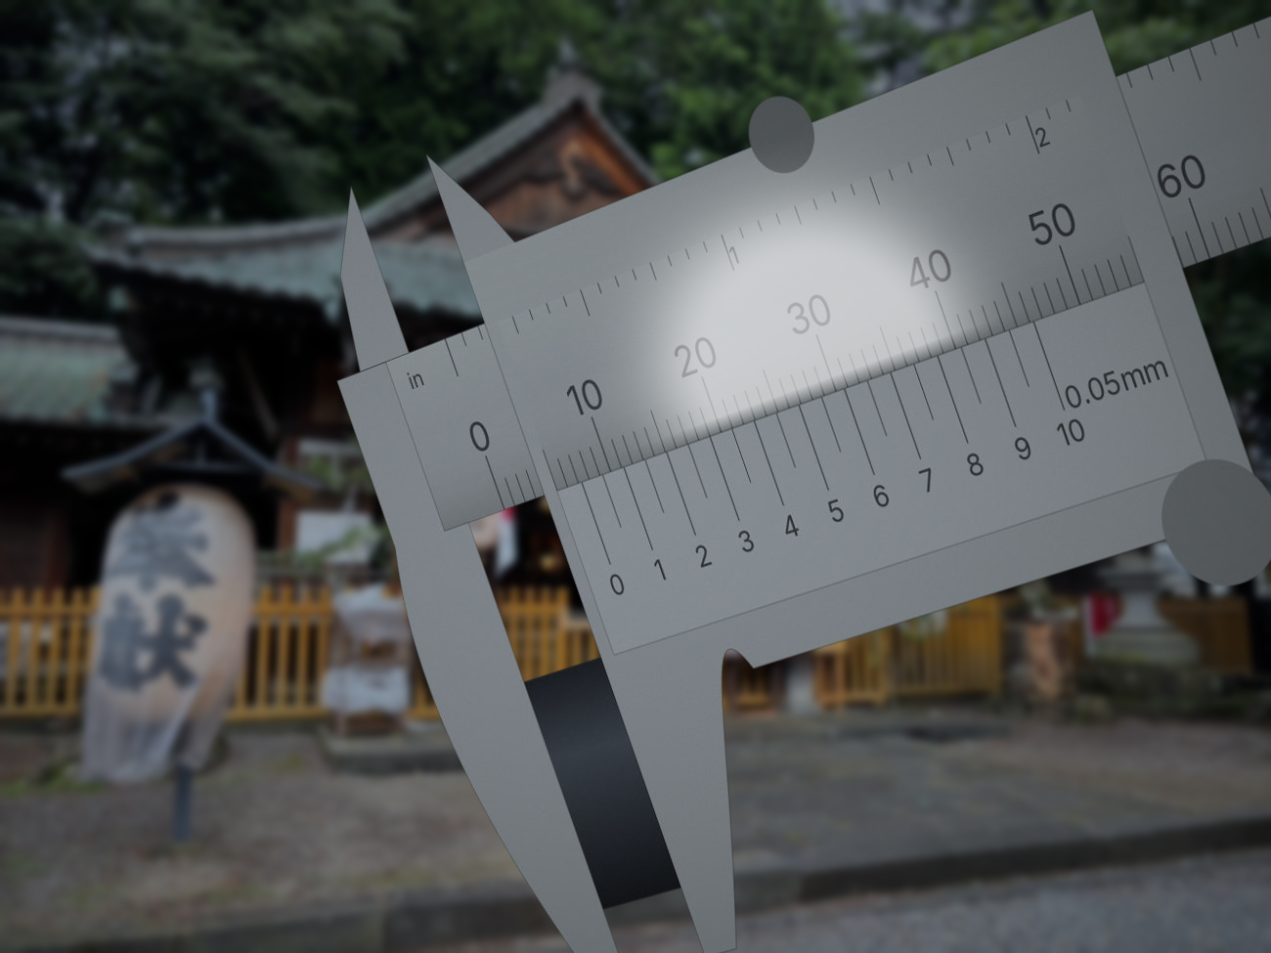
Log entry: 7.3 mm
